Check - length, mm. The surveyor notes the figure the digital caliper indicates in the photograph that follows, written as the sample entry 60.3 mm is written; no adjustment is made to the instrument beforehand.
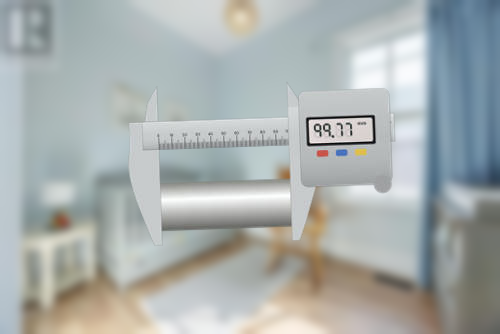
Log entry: 99.77 mm
